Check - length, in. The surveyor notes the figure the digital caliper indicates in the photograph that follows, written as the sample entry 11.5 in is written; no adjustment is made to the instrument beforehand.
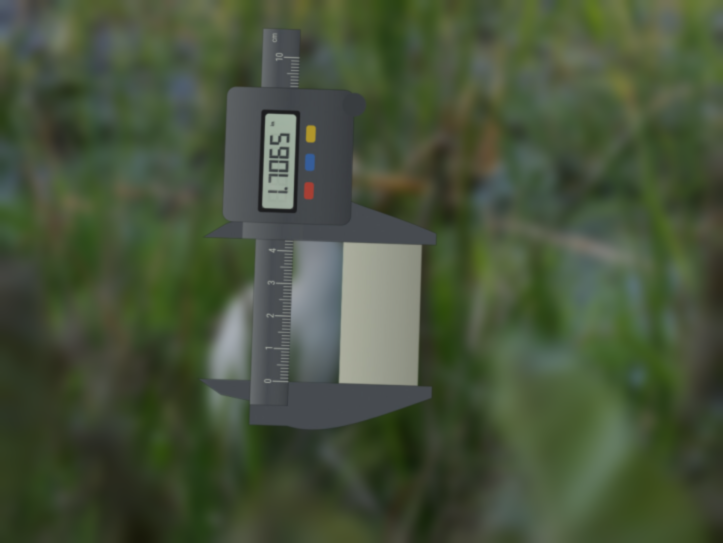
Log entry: 1.7065 in
